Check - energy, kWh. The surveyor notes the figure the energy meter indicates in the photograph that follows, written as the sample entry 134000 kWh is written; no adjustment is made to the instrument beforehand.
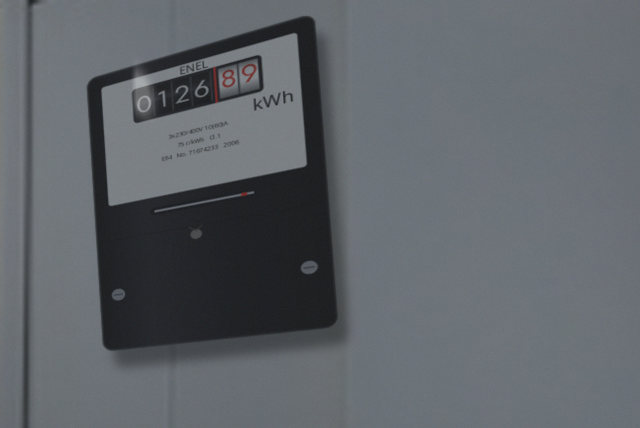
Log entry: 126.89 kWh
